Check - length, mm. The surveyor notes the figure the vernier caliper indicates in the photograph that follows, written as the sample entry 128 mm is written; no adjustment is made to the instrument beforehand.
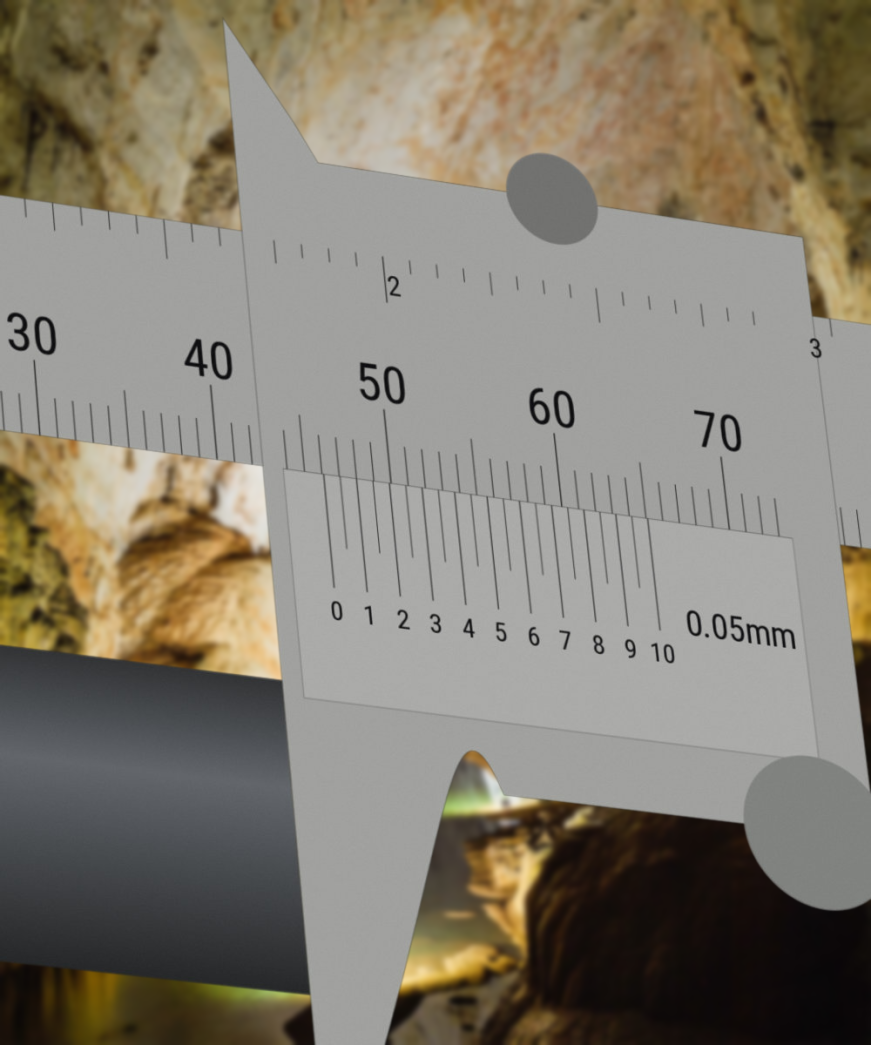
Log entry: 46.1 mm
